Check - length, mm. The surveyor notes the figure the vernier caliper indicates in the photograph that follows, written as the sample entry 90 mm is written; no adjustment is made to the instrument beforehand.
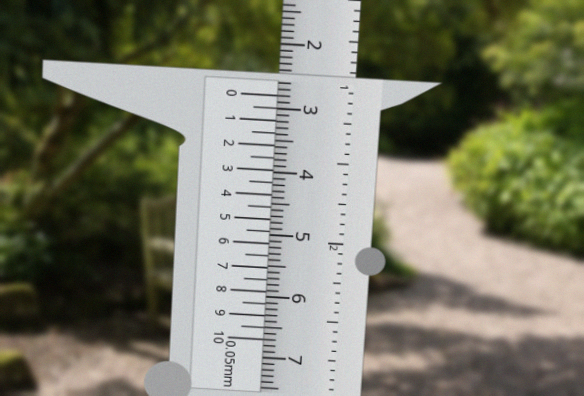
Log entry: 28.0 mm
